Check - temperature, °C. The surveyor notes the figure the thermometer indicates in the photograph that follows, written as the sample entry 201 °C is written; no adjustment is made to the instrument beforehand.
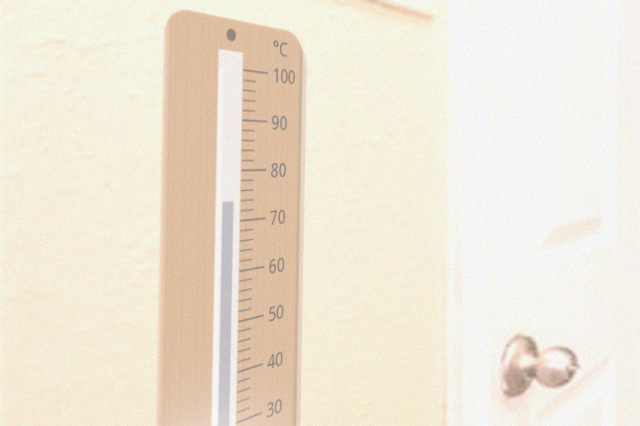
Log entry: 74 °C
